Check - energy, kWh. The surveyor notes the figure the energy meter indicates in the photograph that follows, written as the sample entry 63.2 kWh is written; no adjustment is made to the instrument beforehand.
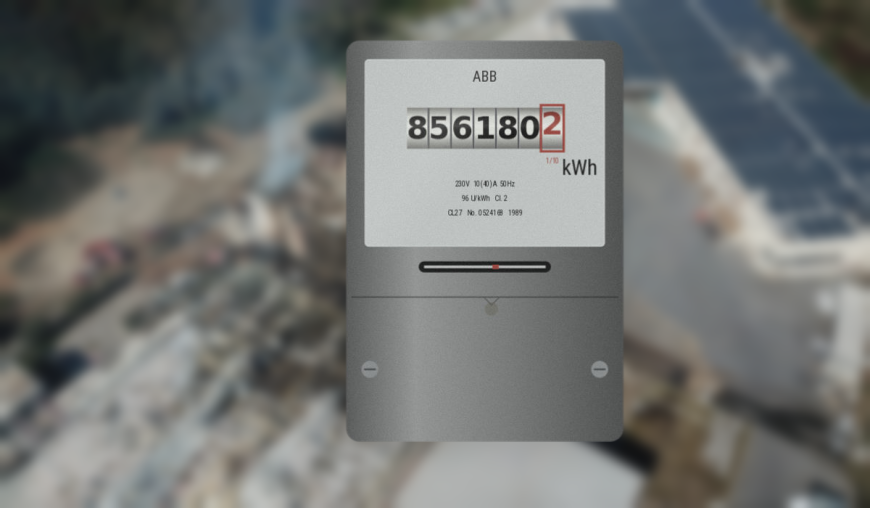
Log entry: 856180.2 kWh
